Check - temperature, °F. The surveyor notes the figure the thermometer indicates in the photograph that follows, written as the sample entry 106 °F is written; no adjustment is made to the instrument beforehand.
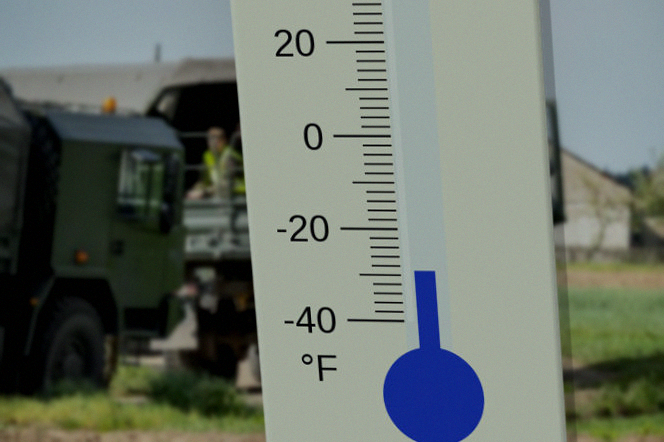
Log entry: -29 °F
